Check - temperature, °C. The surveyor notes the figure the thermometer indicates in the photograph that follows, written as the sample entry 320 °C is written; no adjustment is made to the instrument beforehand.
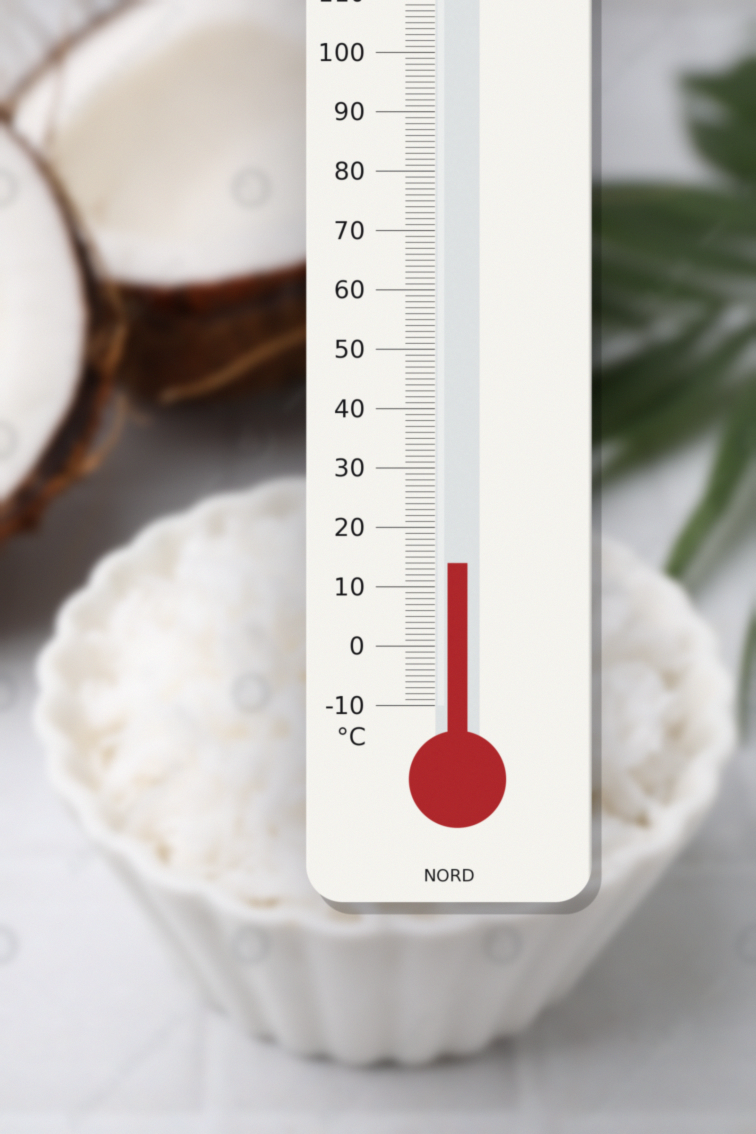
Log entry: 14 °C
